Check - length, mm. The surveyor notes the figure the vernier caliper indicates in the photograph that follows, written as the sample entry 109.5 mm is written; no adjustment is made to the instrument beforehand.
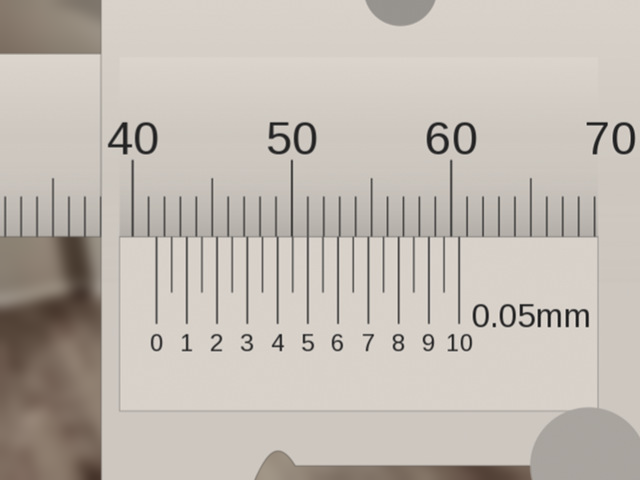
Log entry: 41.5 mm
